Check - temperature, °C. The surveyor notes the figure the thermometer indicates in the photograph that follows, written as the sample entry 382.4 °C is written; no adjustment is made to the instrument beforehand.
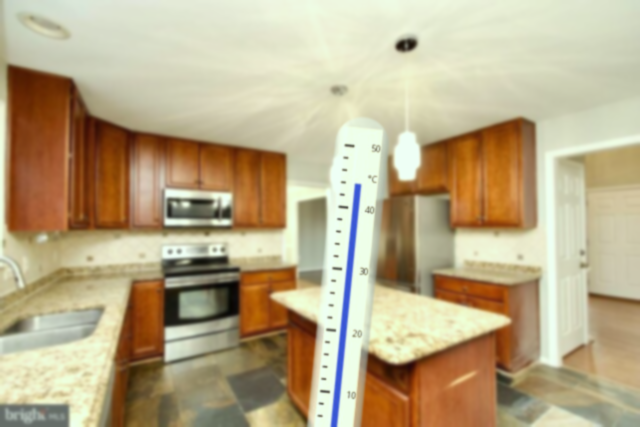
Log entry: 44 °C
